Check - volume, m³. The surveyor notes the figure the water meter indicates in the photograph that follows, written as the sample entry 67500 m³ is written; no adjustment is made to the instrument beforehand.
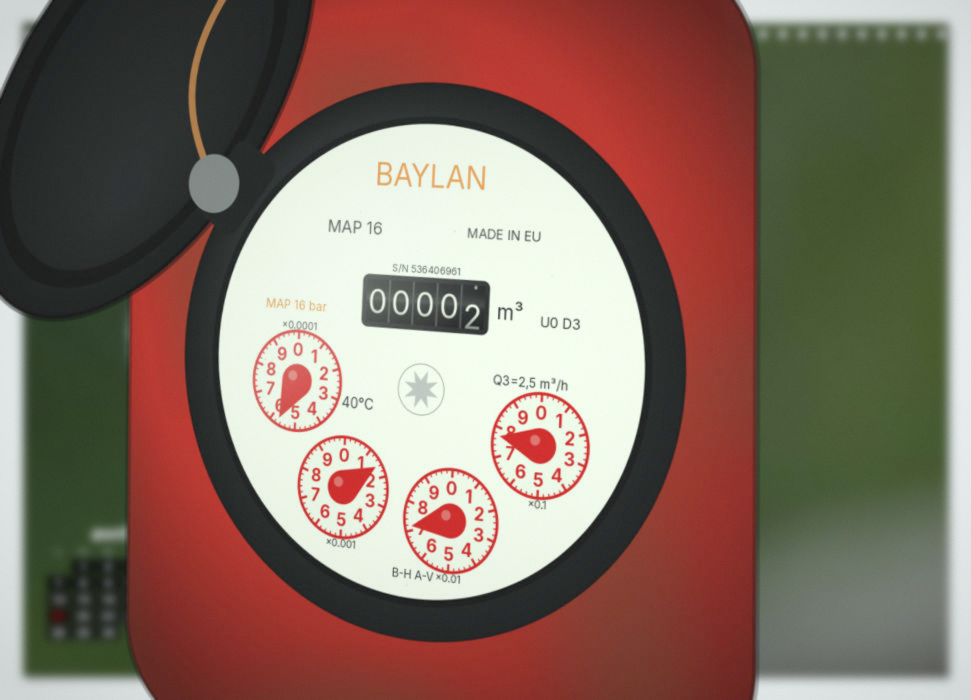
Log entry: 1.7715 m³
